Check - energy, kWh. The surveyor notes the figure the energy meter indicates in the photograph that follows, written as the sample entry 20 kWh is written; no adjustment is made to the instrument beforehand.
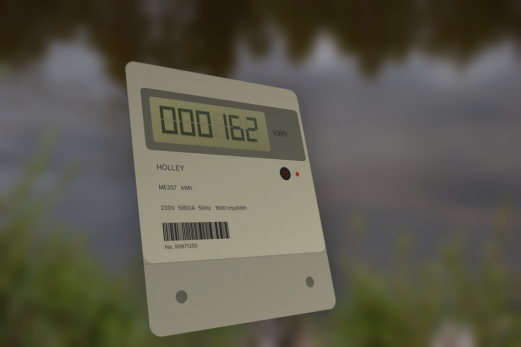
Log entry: 162 kWh
